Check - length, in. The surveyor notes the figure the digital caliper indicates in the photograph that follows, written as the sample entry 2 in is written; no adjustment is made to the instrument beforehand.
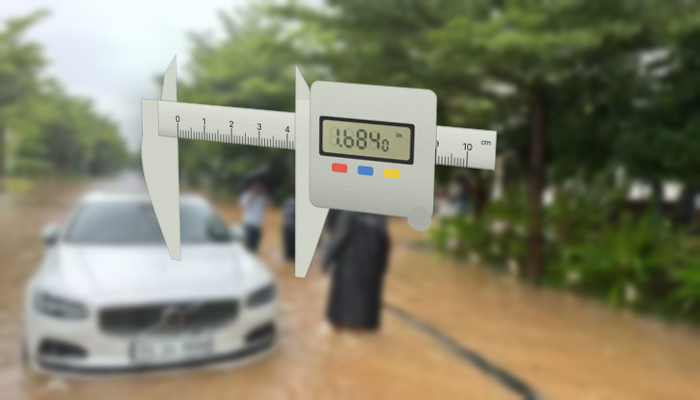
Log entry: 1.6840 in
